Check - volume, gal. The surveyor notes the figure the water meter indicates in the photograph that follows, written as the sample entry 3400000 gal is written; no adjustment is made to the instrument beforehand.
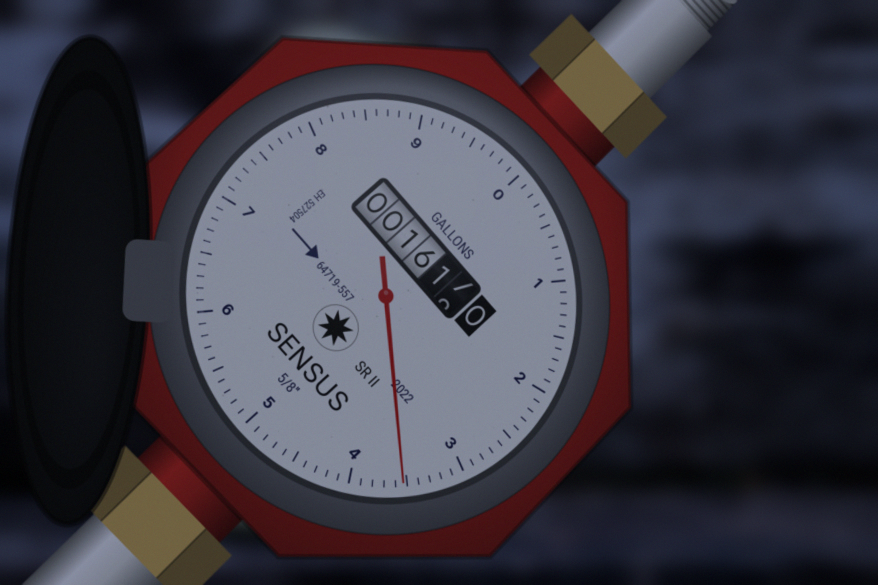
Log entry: 16173.5 gal
